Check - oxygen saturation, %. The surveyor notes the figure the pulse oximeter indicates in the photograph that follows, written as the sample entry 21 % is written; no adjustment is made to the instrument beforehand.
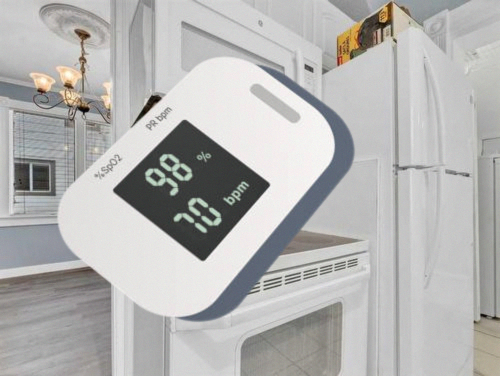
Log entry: 98 %
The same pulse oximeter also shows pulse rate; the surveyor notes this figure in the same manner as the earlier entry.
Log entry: 70 bpm
